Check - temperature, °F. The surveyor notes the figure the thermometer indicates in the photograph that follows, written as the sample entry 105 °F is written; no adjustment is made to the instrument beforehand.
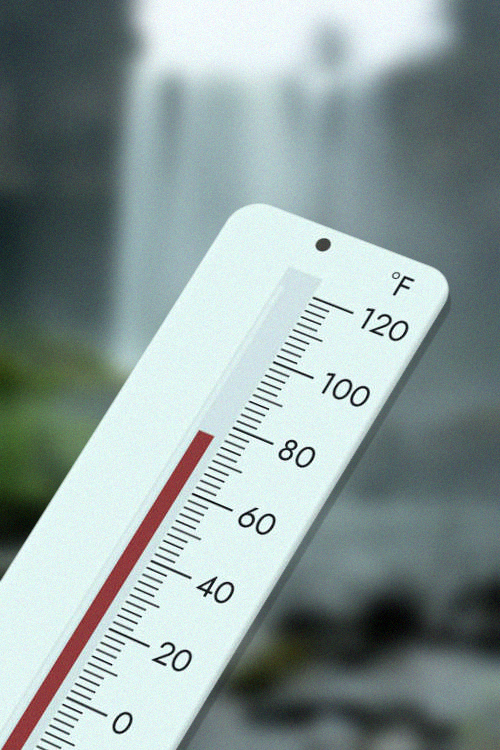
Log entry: 76 °F
